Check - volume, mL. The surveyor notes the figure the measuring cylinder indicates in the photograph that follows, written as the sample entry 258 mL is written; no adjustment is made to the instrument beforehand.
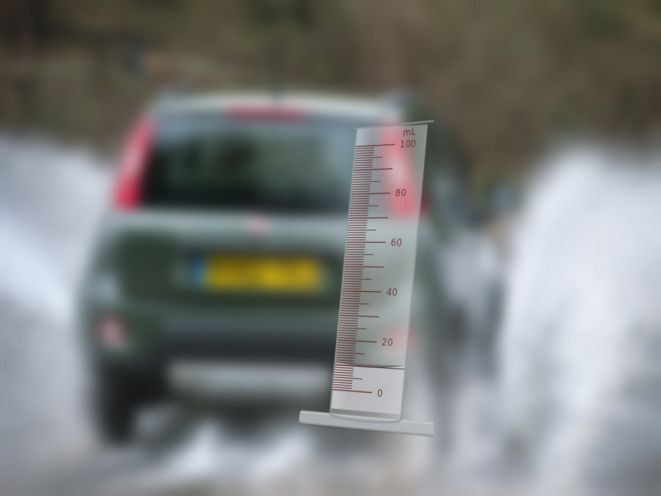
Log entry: 10 mL
